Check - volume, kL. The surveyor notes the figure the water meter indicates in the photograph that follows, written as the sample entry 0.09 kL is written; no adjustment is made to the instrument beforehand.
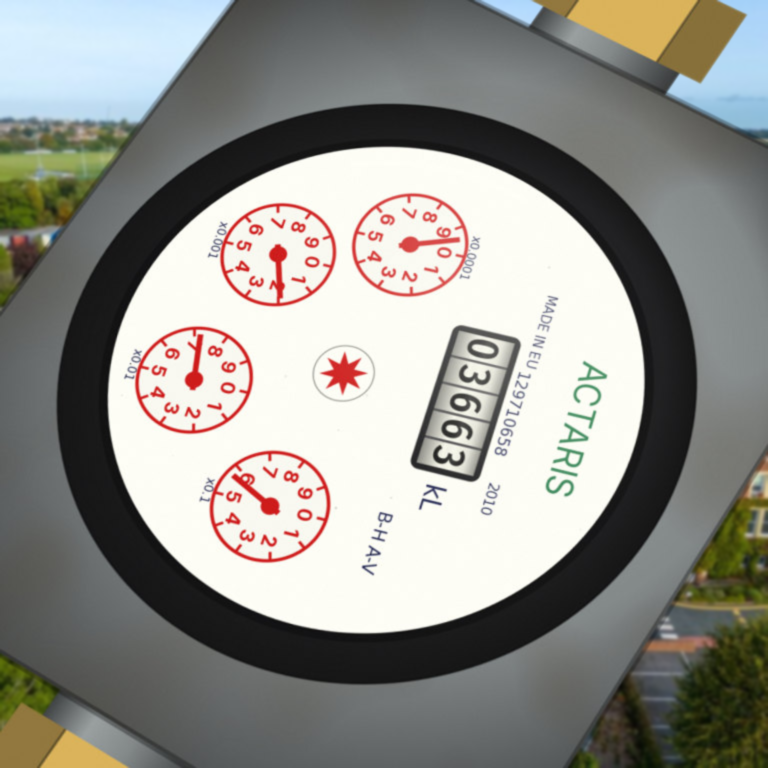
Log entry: 3663.5719 kL
